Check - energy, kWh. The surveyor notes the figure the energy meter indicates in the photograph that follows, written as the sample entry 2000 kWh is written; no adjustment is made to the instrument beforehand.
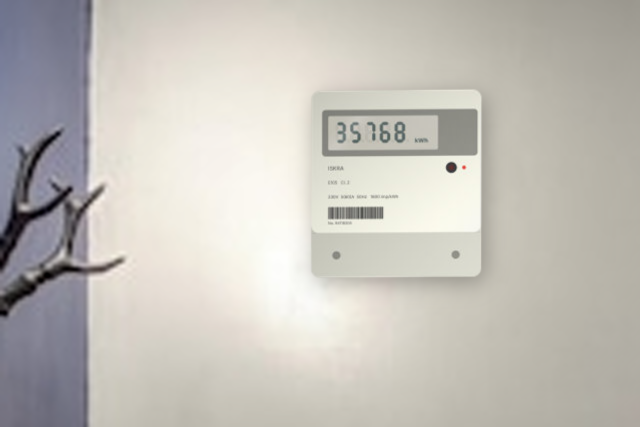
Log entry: 35768 kWh
